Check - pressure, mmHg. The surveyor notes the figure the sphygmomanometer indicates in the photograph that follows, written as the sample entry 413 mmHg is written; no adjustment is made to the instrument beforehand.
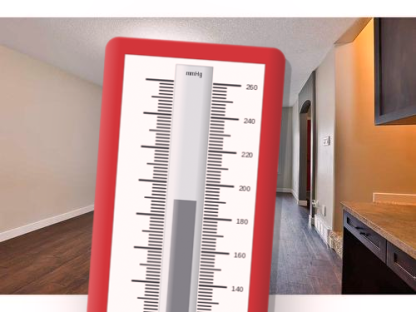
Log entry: 190 mmHg
